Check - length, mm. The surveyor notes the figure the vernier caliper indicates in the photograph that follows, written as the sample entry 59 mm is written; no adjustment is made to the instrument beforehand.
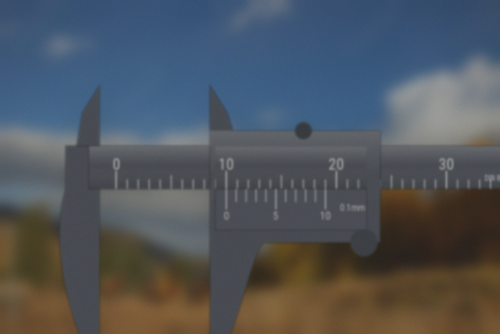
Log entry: 10.0 mm
